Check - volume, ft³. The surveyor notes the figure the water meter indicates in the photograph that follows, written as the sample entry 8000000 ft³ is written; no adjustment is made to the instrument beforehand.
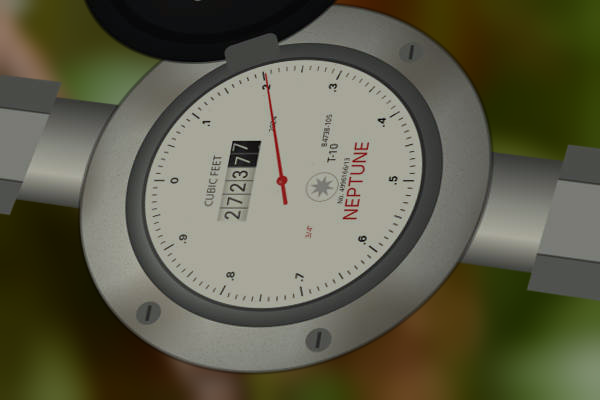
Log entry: 272377.20 ft³
